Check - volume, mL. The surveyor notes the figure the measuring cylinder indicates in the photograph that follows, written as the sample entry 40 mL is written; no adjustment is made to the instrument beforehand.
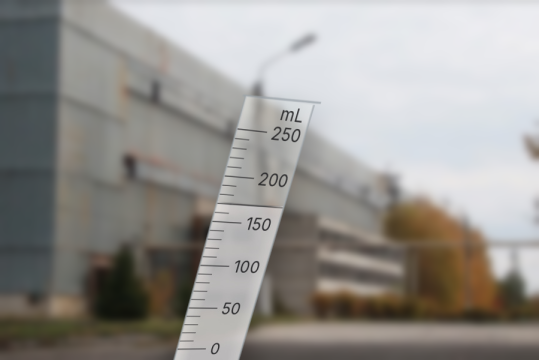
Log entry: 170 mL
